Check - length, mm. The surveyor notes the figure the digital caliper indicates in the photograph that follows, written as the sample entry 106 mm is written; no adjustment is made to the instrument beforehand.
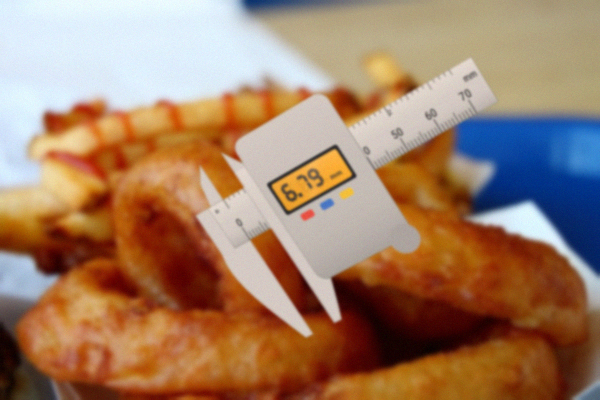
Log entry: 6.79 mm
